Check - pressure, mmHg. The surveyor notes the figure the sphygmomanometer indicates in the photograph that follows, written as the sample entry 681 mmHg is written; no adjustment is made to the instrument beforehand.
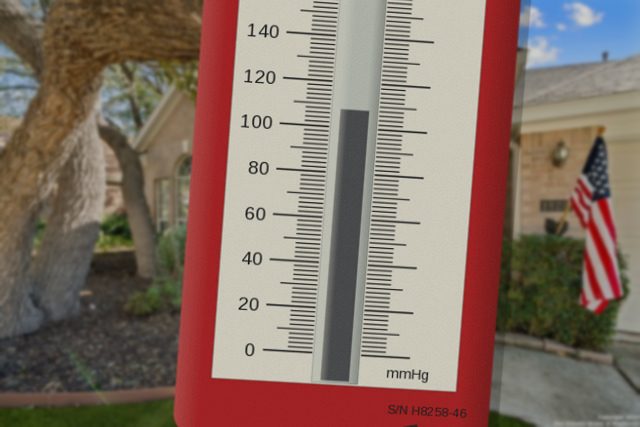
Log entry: 108 mmHg
